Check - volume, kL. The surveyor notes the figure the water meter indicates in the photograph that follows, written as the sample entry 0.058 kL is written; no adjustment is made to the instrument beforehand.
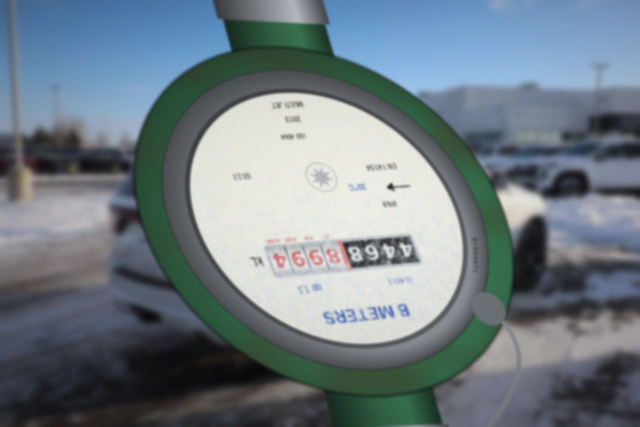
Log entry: 4468.8994 kL
